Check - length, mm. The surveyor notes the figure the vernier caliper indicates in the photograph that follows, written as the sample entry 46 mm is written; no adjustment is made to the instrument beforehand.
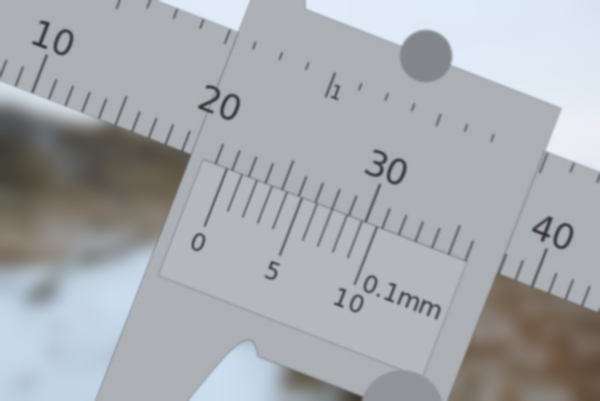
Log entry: 21.7 mm
